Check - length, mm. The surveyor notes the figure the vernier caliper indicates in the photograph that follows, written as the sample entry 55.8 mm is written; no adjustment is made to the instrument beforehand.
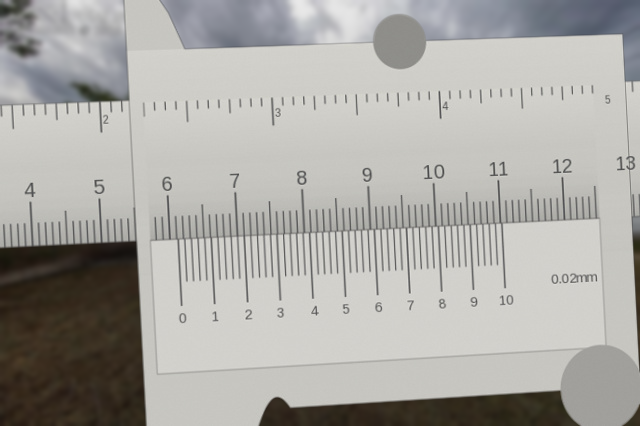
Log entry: 61.2 mm
